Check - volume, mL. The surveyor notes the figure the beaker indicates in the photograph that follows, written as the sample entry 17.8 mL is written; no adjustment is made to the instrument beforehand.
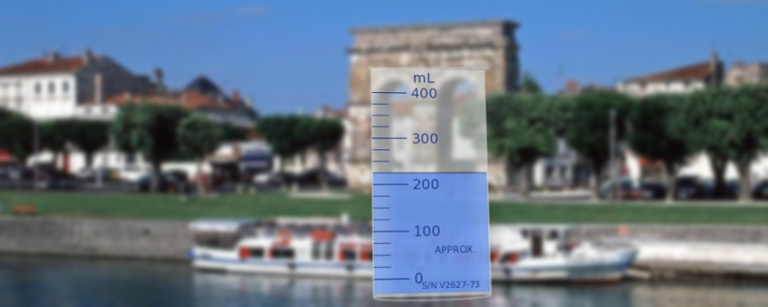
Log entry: 225 mL
